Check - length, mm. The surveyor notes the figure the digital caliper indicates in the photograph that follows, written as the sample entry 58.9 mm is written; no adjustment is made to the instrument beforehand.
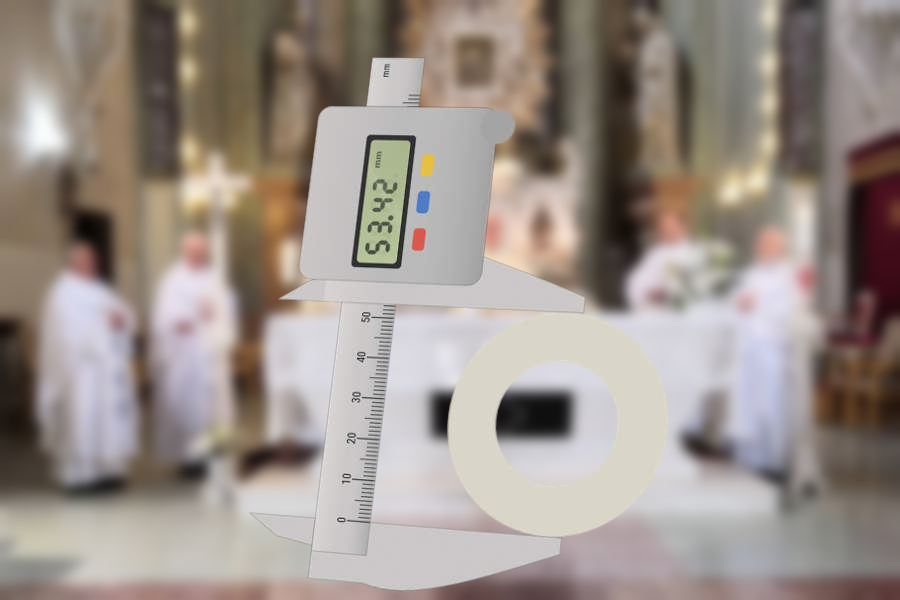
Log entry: 53.42 mm
